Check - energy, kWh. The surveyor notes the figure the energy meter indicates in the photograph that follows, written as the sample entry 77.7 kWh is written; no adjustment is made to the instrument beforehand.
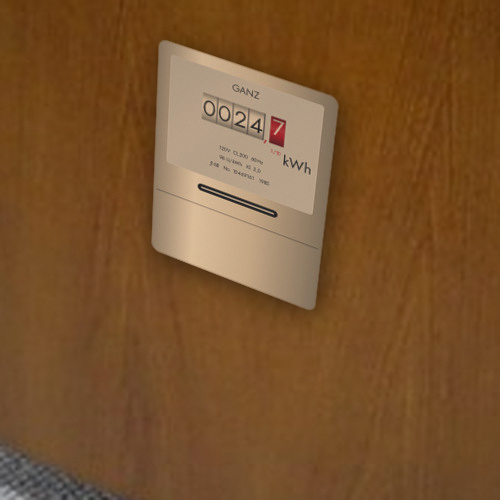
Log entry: 24.7 kWh
